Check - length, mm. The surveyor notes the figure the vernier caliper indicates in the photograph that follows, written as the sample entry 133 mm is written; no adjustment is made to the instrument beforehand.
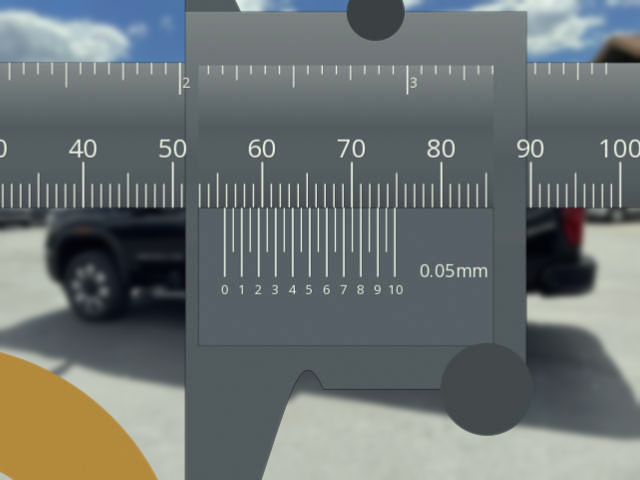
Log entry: 55.8 mm
